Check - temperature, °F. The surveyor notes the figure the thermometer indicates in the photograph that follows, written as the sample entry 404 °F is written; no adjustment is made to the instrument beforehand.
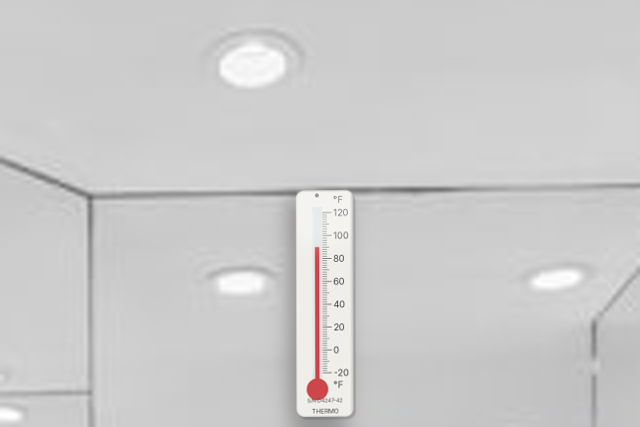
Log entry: 90 °F
